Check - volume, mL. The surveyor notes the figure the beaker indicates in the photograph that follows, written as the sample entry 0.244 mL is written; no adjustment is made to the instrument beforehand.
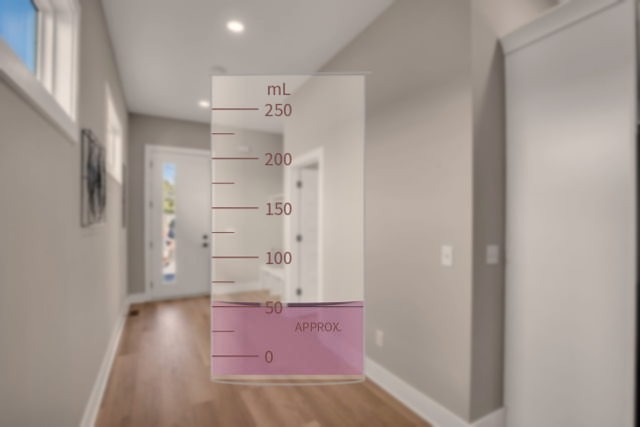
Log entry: 50 mL
